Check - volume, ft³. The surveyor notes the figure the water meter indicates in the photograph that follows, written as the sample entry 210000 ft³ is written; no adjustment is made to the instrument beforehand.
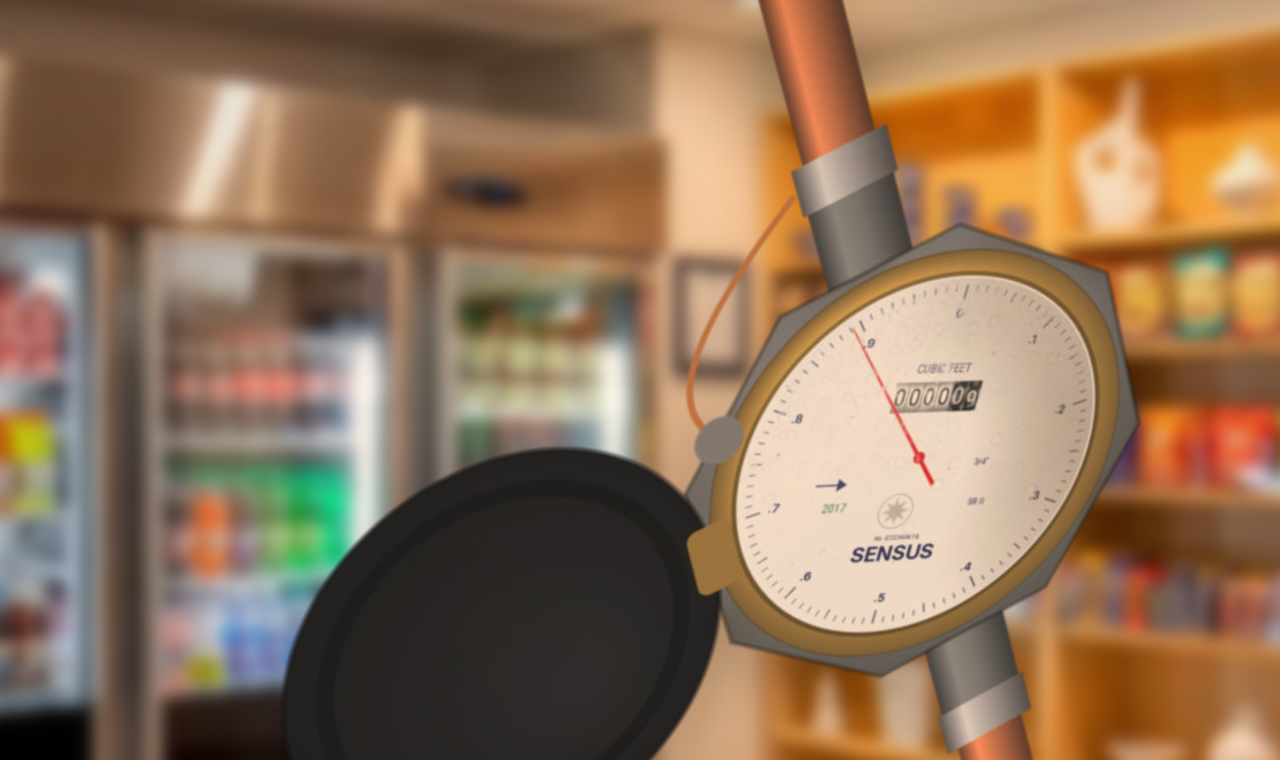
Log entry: 8.89 ft³
